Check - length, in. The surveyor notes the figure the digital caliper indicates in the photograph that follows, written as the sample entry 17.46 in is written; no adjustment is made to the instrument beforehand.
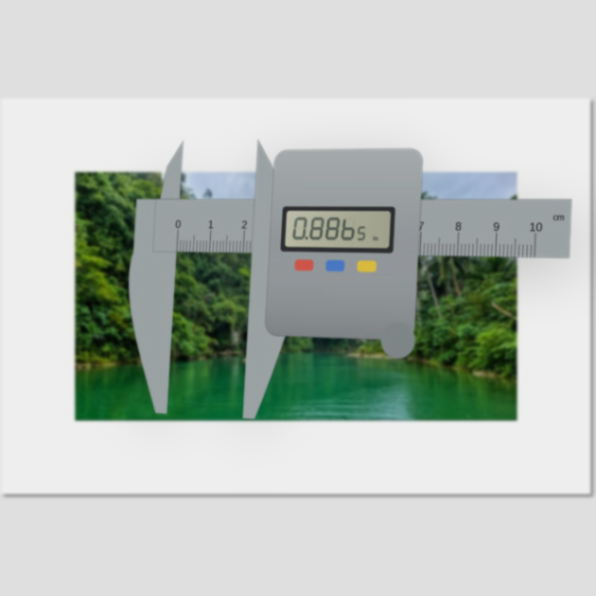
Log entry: 0.8865 in
